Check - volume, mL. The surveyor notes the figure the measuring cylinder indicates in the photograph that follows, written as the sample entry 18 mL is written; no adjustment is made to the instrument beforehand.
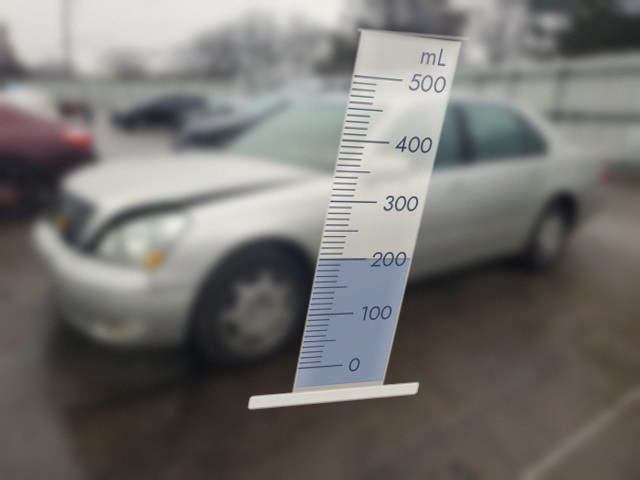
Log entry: 200 mL
